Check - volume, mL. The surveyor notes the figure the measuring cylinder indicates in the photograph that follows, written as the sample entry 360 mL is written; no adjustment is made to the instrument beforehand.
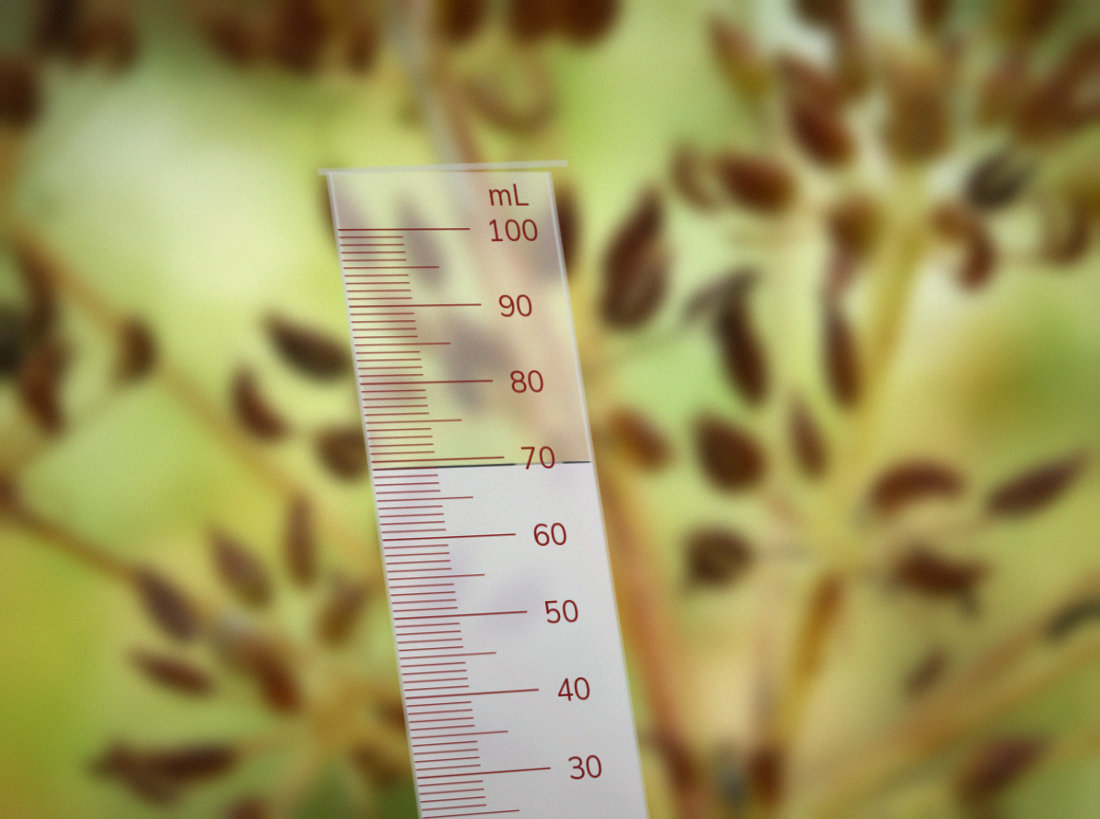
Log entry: 69 mL
